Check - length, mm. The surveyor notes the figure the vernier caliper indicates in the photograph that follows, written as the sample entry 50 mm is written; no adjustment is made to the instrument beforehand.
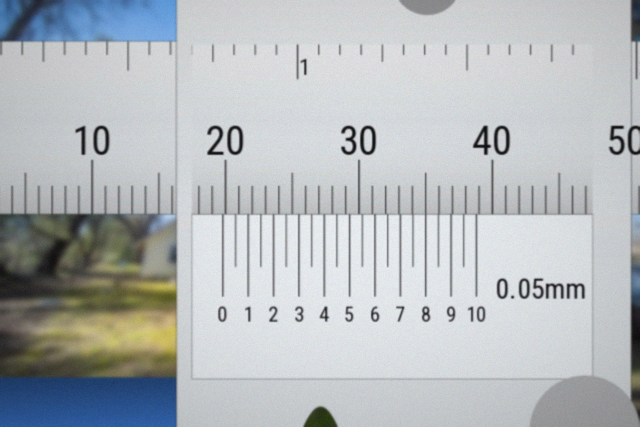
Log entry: 19.8 mm
